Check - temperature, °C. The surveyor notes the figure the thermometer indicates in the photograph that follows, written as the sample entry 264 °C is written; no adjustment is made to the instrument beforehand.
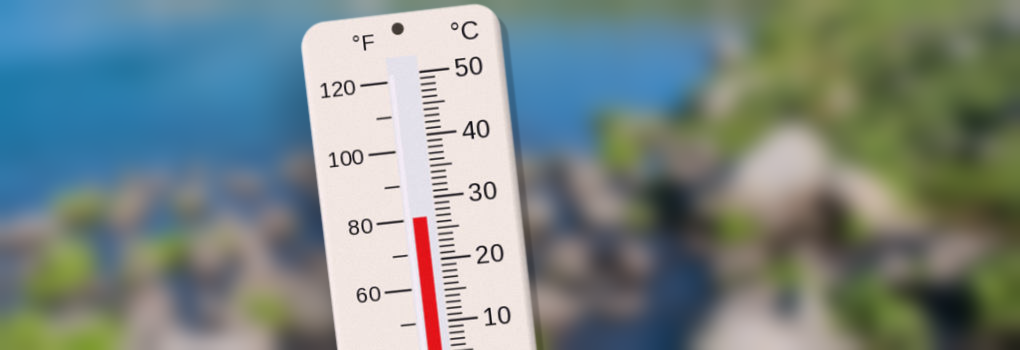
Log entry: 27 °C
